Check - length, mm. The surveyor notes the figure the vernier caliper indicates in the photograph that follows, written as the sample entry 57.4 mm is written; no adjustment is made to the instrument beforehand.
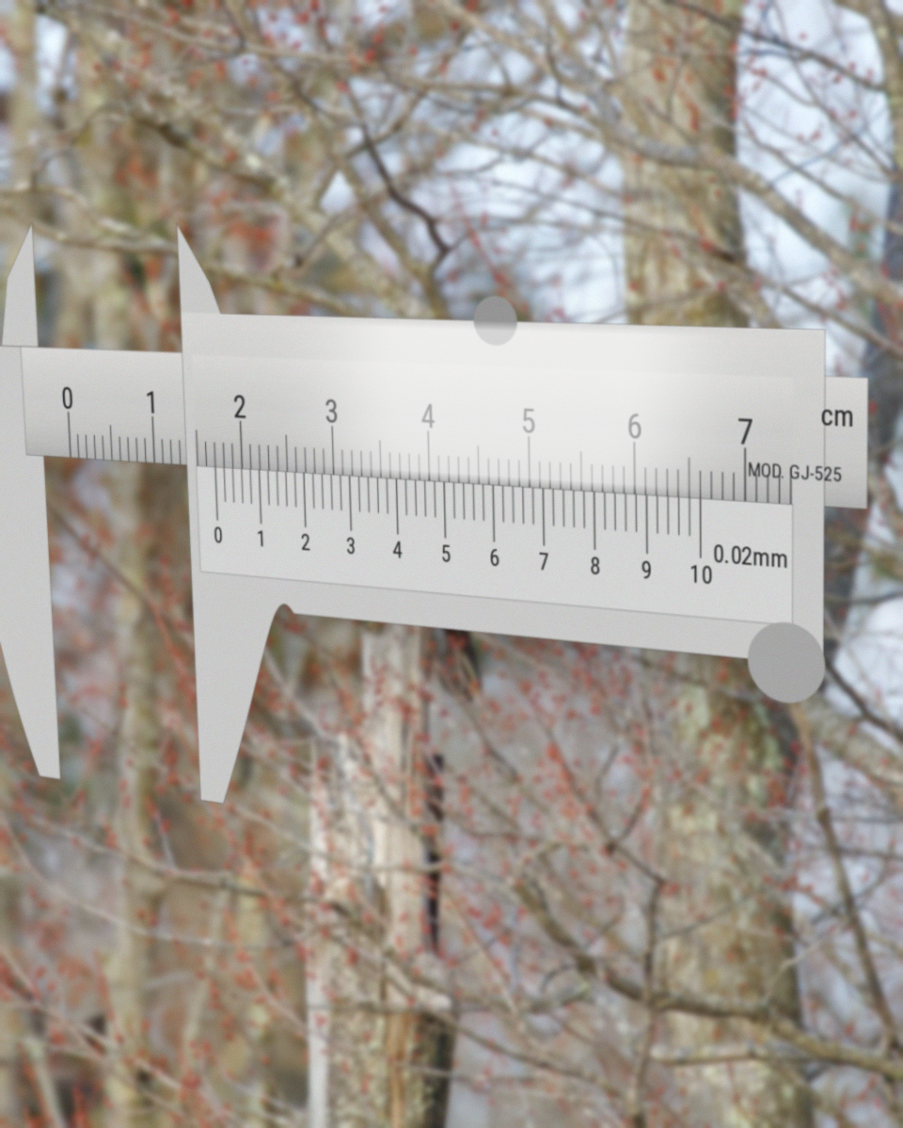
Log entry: 17.0 mm
